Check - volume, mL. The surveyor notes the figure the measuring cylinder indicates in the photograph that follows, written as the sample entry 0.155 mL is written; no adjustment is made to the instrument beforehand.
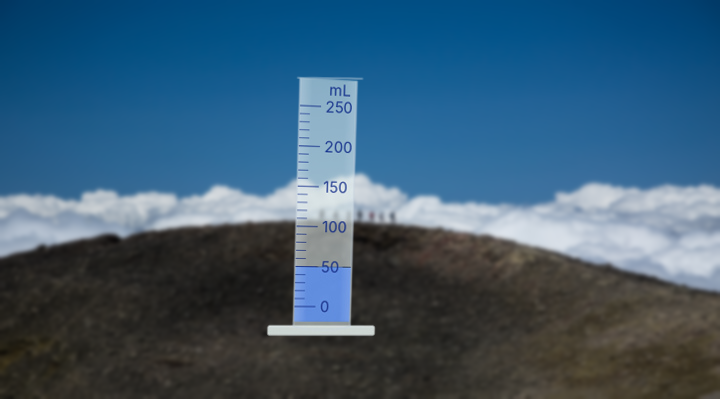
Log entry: 50 mL
